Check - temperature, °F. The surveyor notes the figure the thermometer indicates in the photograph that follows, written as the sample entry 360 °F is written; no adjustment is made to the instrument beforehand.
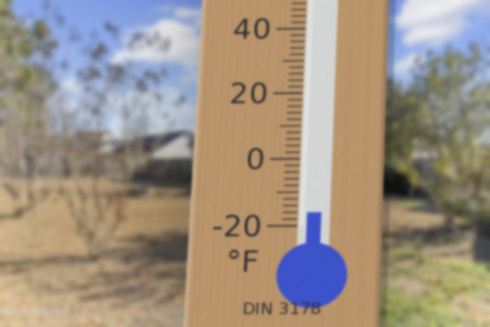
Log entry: -16 °F
